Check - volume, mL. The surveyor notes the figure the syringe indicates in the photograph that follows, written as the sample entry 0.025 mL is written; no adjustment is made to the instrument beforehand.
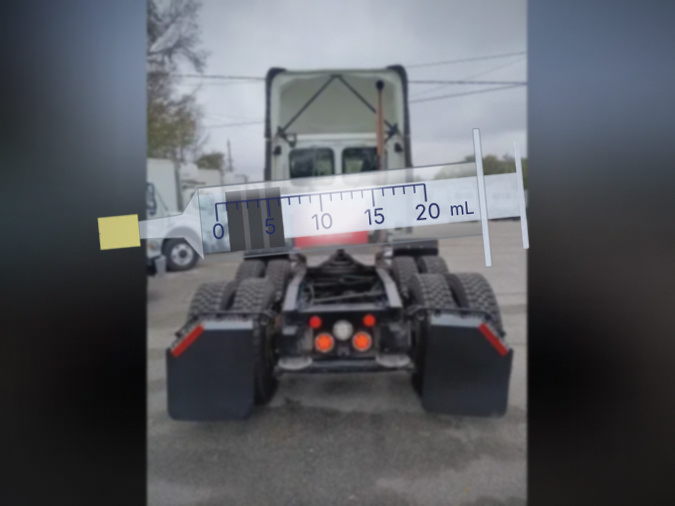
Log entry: 1 mL
